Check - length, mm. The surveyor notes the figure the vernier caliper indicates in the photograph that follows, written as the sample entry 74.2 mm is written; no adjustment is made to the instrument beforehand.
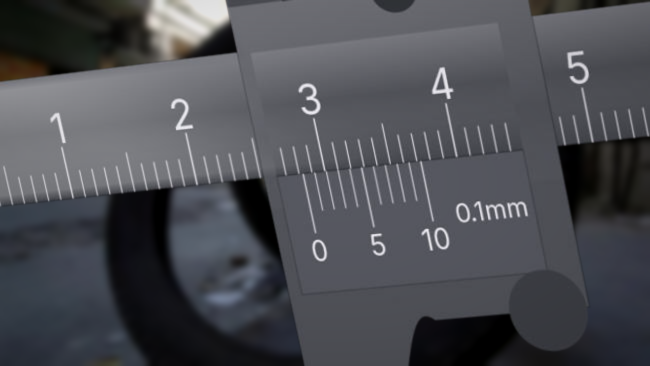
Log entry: 28.3 mm
